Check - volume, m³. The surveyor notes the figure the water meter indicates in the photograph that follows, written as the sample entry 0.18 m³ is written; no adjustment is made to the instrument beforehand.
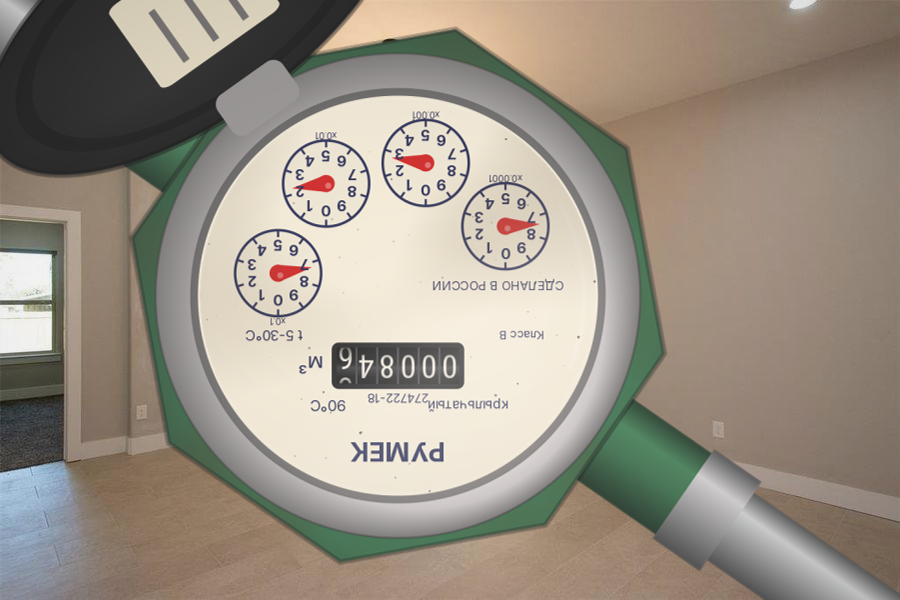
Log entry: 845.7227 m³
